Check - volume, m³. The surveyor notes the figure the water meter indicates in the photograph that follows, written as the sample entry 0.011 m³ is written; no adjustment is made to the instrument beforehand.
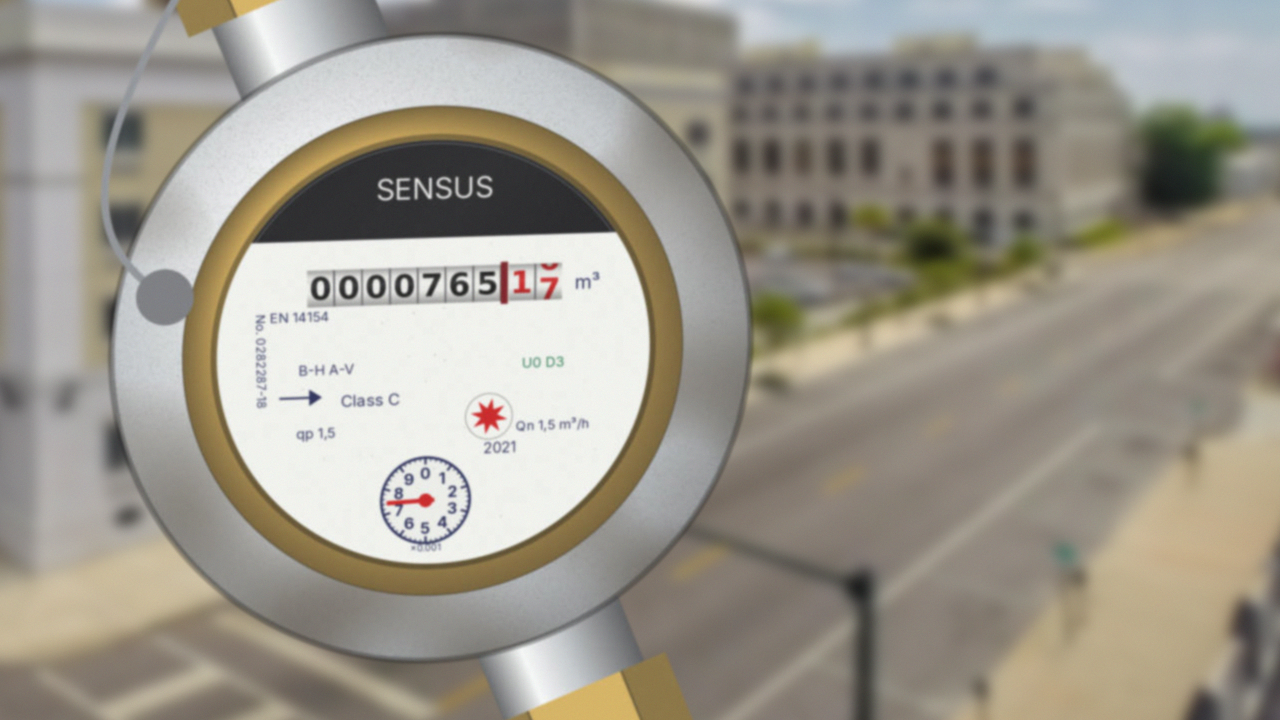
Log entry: 765.167 m³
